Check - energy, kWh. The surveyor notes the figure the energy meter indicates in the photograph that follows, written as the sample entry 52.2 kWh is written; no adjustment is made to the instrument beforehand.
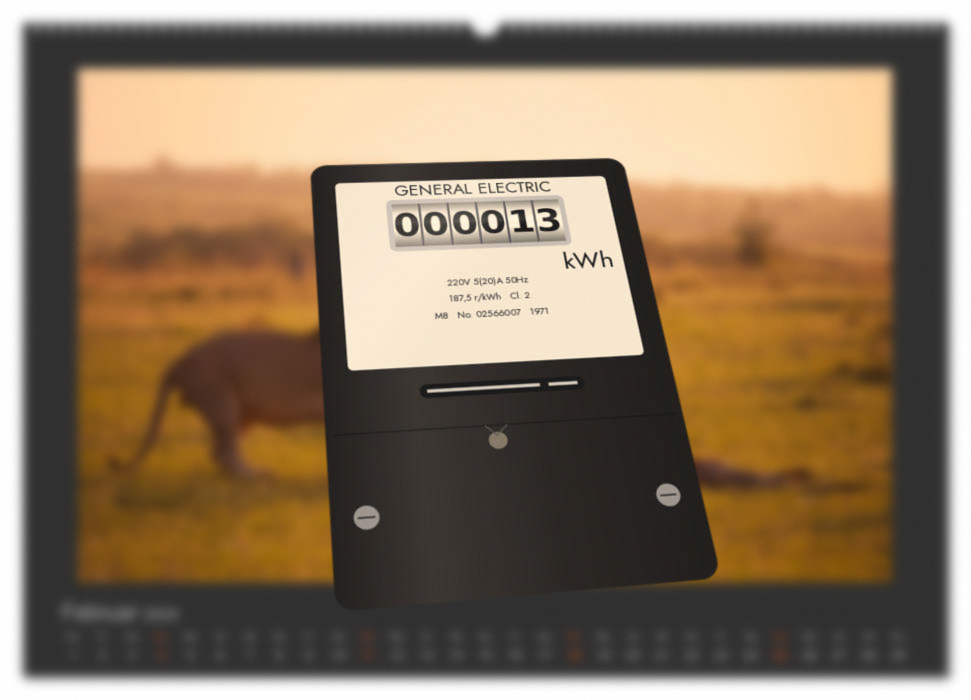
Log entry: 13 kWh
